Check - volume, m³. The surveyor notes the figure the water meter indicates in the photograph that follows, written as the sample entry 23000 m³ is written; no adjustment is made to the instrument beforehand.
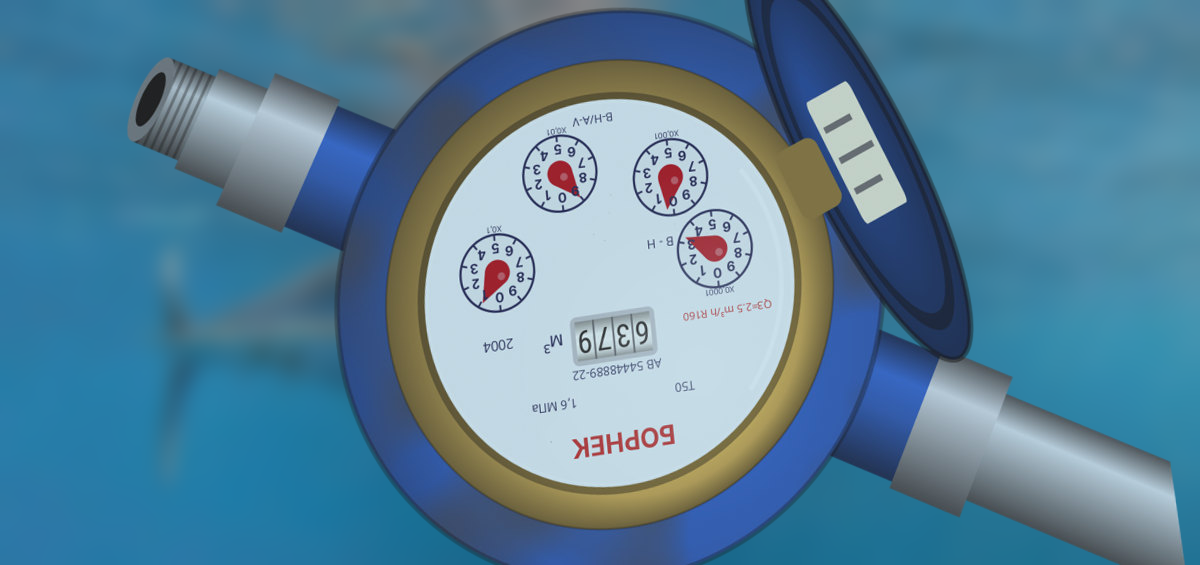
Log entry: 6379.0903 m³
